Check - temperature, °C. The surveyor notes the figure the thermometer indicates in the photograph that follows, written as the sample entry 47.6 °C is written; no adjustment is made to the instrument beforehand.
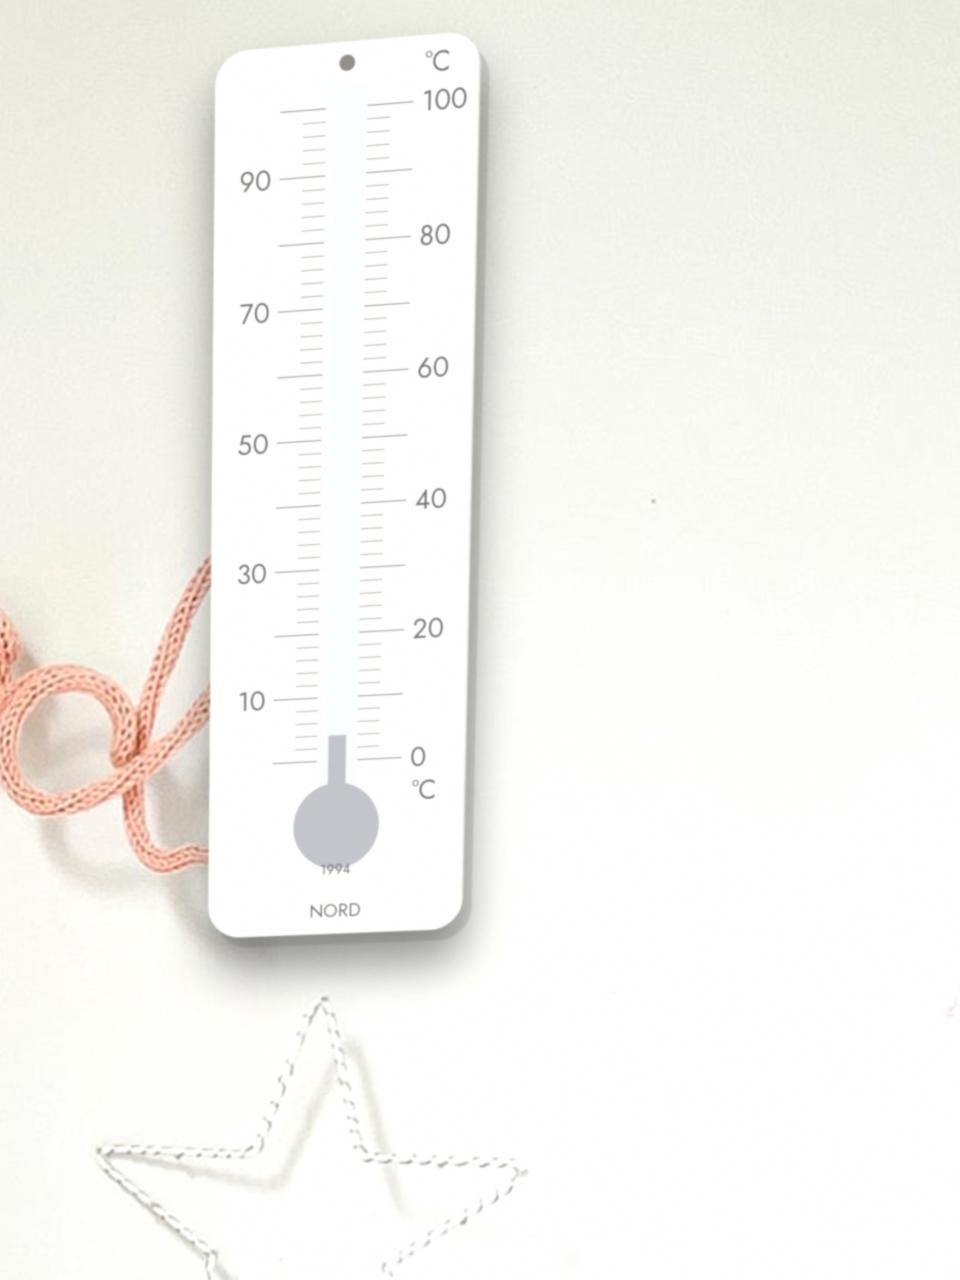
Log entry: 4 °C
